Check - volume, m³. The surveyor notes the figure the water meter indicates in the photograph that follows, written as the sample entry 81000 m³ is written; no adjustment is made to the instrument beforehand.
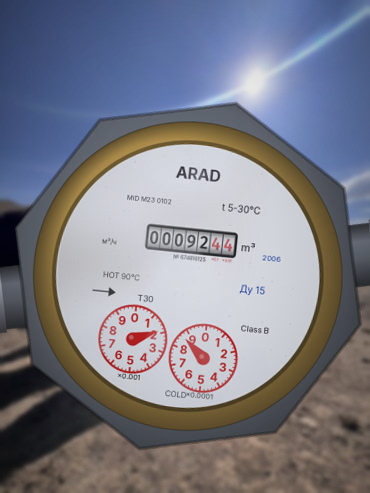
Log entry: 92.4418 m³
